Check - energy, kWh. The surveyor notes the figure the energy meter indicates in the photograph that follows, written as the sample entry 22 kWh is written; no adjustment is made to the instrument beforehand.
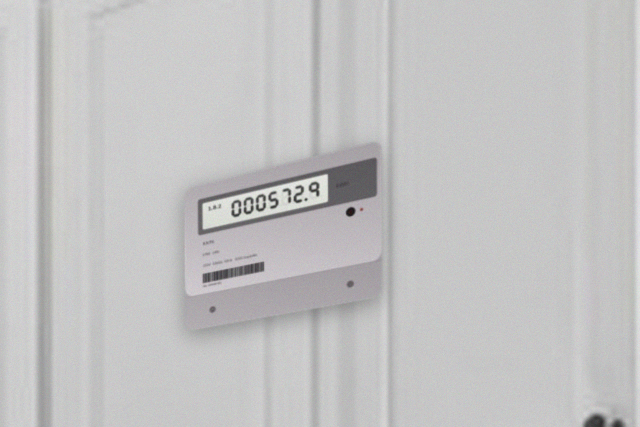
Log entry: 572.9 kWh
